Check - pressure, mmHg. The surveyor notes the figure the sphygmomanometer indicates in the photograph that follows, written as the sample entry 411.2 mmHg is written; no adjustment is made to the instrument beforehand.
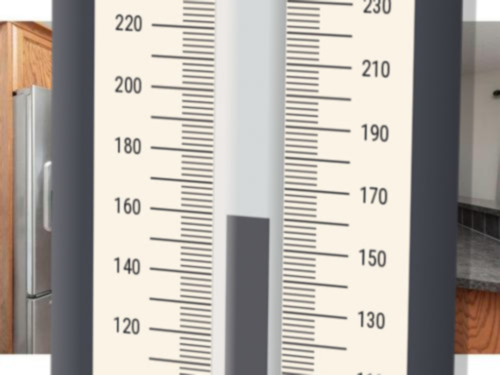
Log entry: 160 mmHg
